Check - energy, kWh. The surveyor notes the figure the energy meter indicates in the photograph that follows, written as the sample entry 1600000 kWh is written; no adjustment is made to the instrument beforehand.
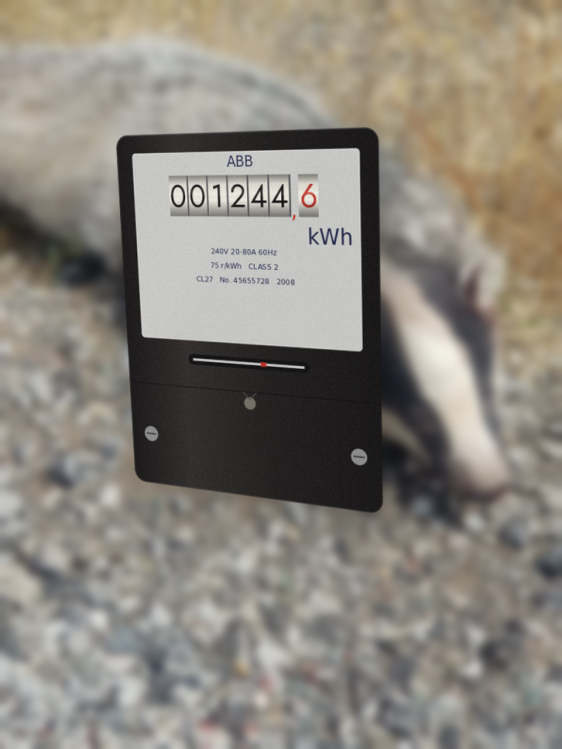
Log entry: 1244.6 kWh
